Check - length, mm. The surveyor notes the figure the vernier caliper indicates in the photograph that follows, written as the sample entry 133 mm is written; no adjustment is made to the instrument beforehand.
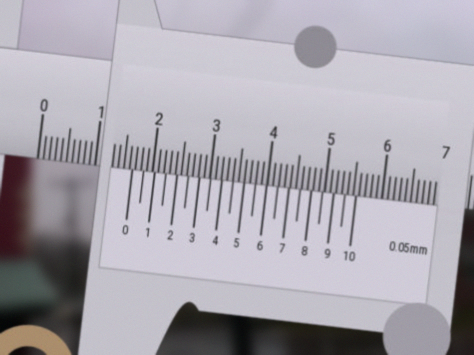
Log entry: 16.5 mm
